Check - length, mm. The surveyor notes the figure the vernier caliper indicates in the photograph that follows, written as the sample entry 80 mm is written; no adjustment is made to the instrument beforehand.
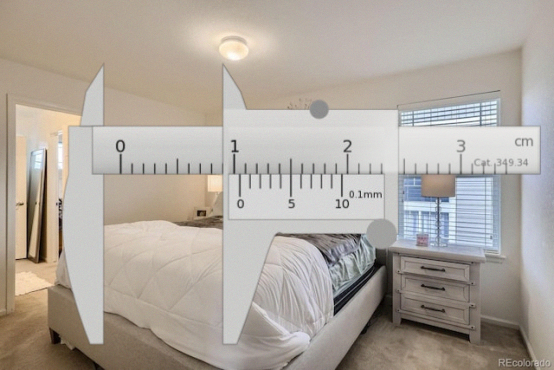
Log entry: 10.5 mm
